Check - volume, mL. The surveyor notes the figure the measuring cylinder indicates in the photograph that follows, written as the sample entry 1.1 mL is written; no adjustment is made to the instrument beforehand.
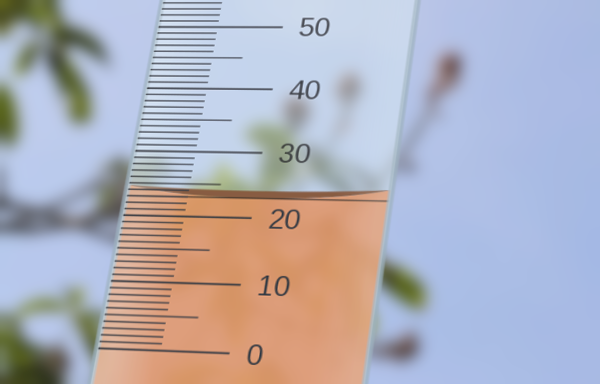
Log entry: 23 mL
